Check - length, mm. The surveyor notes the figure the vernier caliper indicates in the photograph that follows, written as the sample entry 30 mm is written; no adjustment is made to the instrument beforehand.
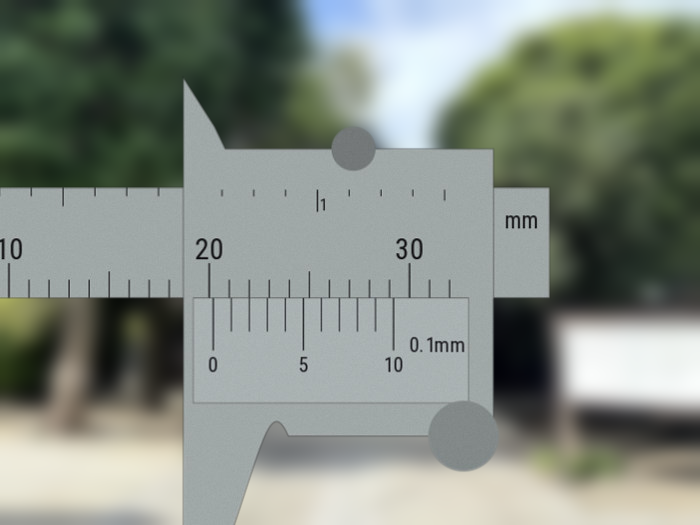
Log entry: 20.2 mm
